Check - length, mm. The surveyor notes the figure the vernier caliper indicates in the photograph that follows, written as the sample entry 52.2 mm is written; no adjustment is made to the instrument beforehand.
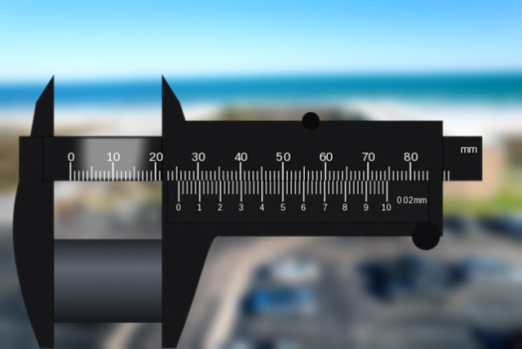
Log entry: 25.5 mm
